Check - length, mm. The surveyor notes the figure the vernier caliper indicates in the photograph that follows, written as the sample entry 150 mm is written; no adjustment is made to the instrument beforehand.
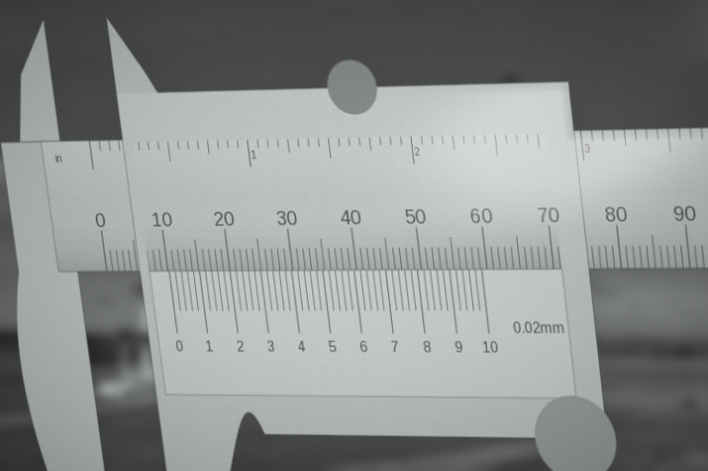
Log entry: 10.2 mm
